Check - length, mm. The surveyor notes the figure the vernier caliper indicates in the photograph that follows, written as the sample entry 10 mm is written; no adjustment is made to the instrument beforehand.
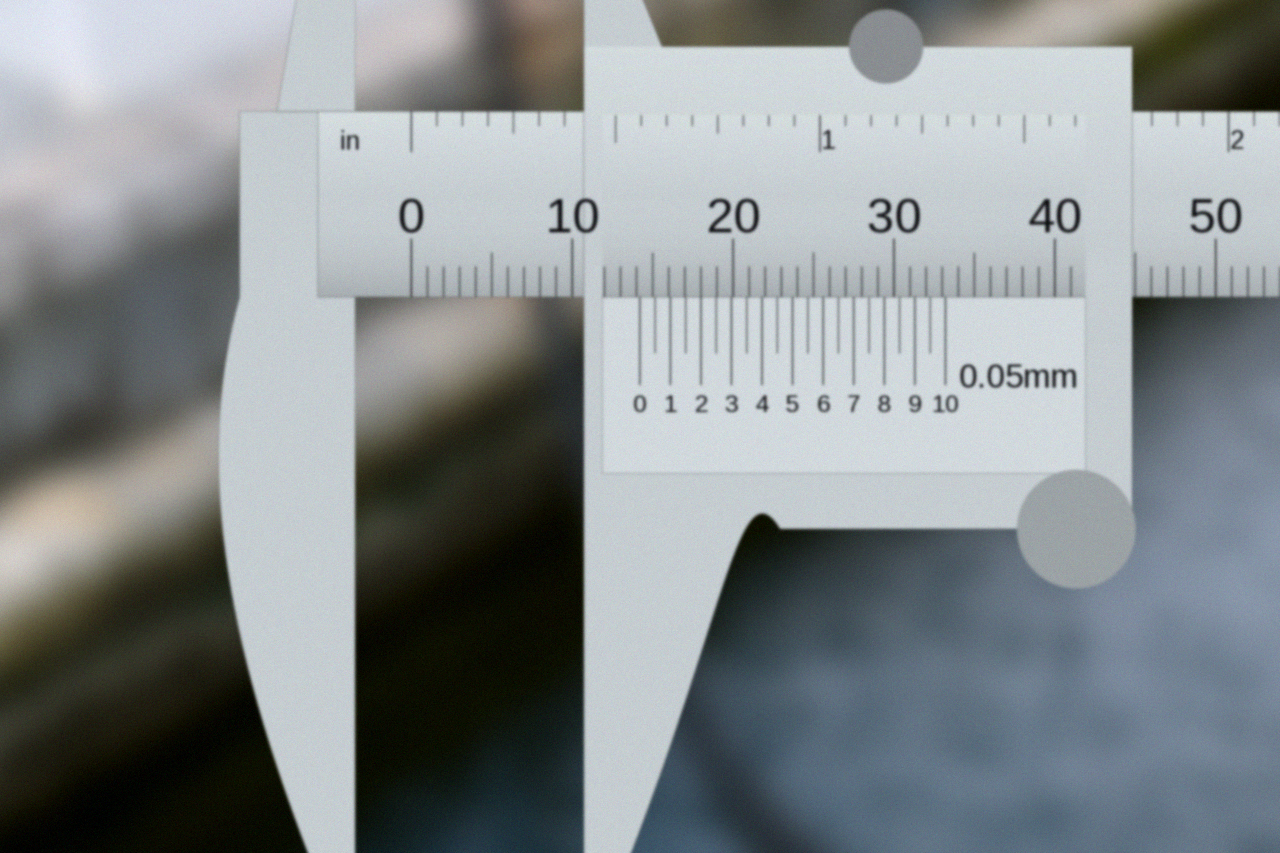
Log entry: 14.2 mm
